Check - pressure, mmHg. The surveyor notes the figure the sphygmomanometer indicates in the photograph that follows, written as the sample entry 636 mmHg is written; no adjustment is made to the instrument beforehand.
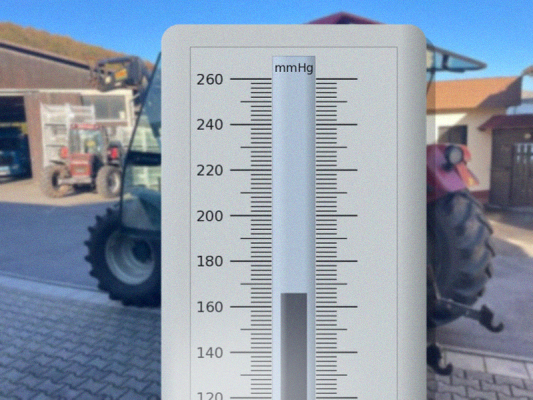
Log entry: 166 mmHg
